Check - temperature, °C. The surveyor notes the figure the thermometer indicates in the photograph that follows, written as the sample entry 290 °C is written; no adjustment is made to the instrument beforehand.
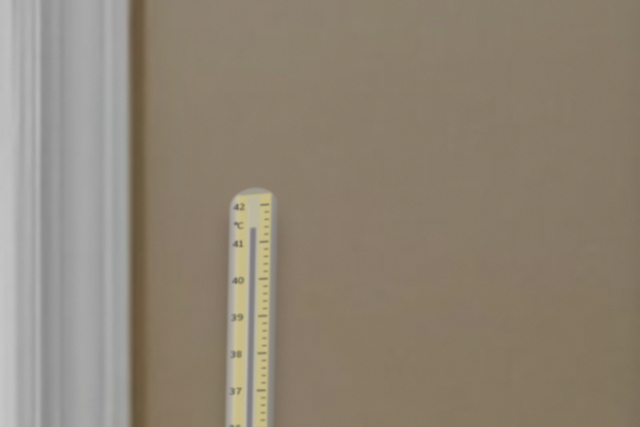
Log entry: 41.4 °C
